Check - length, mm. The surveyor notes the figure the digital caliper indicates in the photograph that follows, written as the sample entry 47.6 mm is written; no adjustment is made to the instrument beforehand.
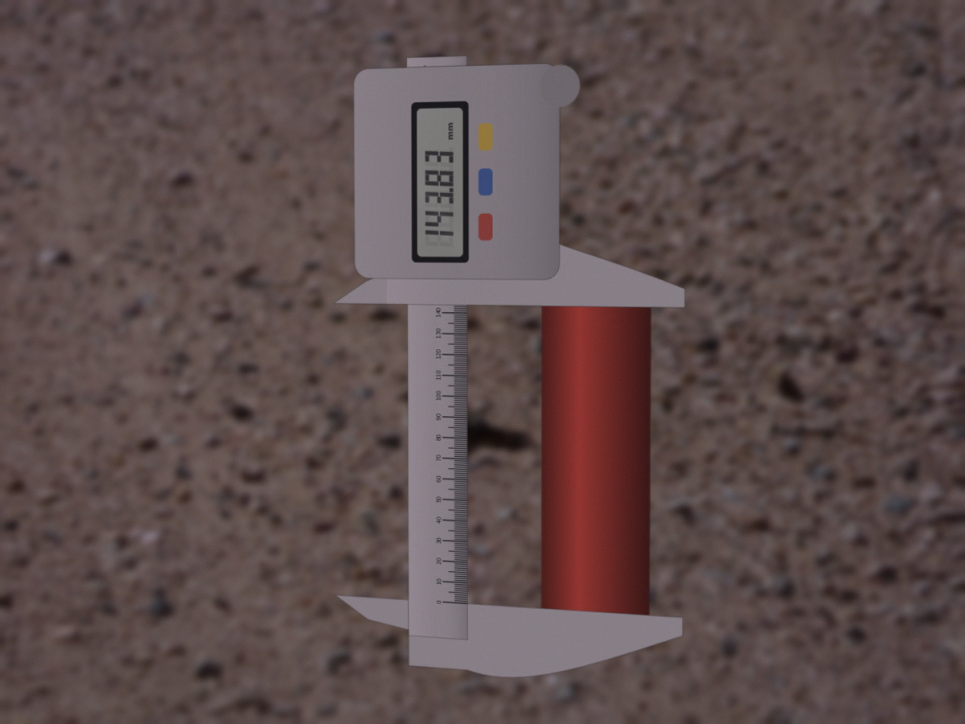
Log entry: 143.83 mm
